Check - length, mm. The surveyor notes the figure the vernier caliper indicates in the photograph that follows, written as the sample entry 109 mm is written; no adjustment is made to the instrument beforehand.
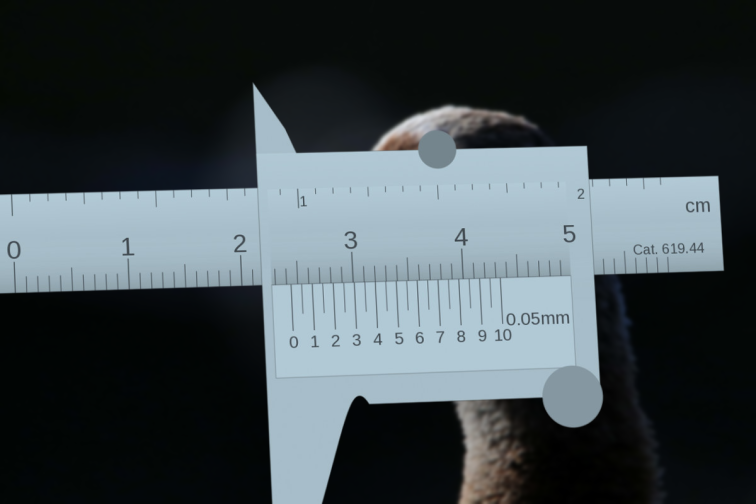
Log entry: 24.4 mm
